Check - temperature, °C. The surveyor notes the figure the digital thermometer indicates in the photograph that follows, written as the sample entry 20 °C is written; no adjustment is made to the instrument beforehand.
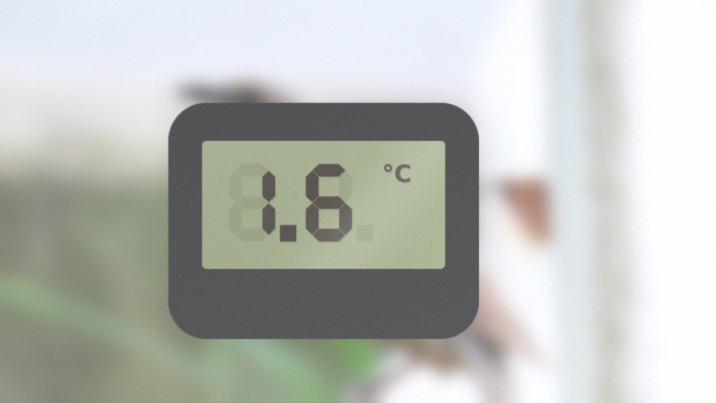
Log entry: 1.6 °C
